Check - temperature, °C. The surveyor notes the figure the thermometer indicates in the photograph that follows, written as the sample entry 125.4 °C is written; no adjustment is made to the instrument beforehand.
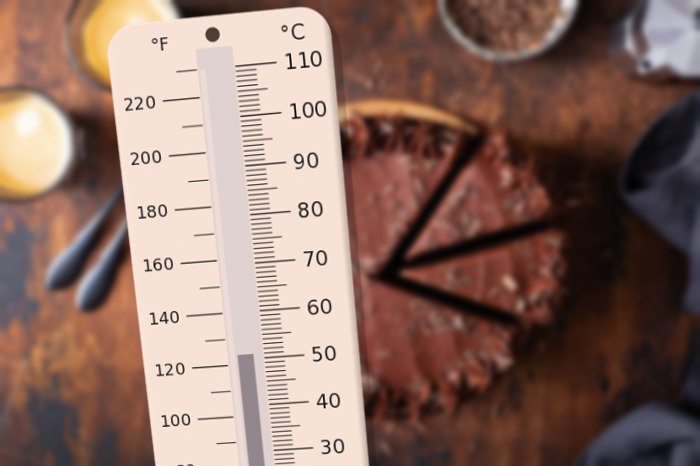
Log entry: 51 °C
